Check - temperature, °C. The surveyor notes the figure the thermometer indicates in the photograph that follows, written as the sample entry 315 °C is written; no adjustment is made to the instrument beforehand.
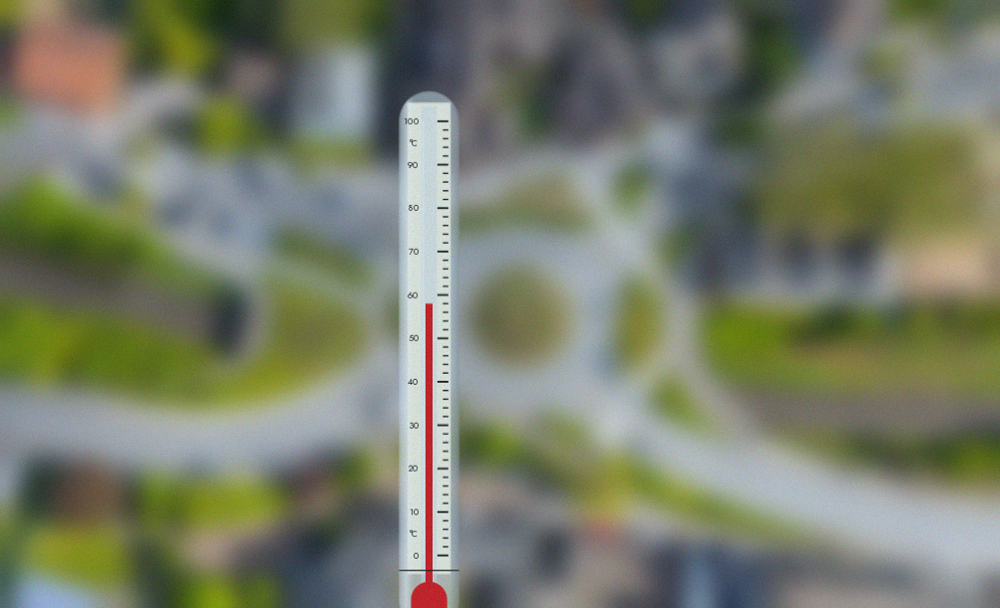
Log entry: 58 °C
